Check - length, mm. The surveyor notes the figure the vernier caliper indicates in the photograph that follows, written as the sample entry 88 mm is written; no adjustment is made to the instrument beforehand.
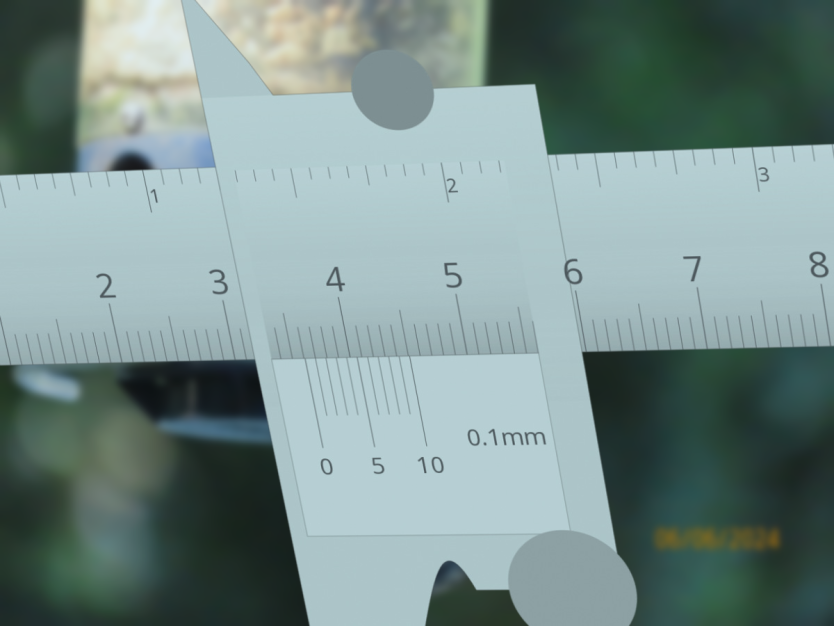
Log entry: 36.1 mm
